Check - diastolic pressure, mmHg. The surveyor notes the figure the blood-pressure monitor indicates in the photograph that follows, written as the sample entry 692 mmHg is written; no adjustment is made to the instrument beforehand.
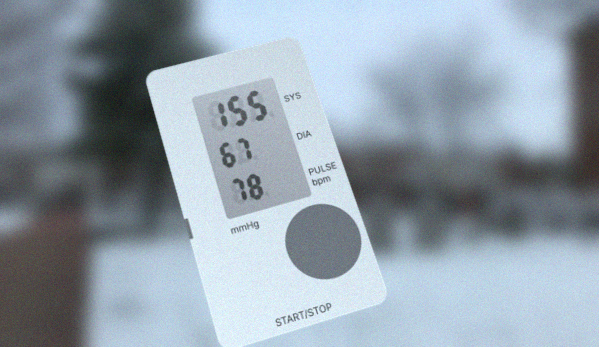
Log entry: 67 mmHg
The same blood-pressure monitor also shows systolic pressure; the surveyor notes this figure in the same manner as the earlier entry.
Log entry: 155 mmHg
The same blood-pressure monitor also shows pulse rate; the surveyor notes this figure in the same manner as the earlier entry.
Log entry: 78 bpm
